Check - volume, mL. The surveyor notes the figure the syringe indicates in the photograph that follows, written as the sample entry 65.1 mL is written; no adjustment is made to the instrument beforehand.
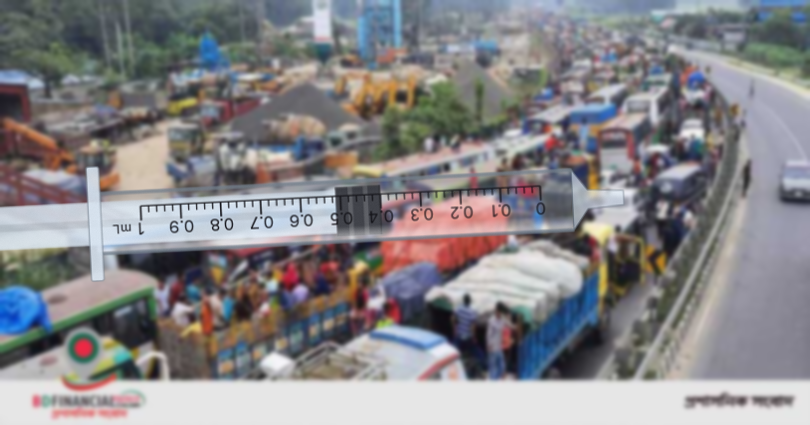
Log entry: 0.4 mL
